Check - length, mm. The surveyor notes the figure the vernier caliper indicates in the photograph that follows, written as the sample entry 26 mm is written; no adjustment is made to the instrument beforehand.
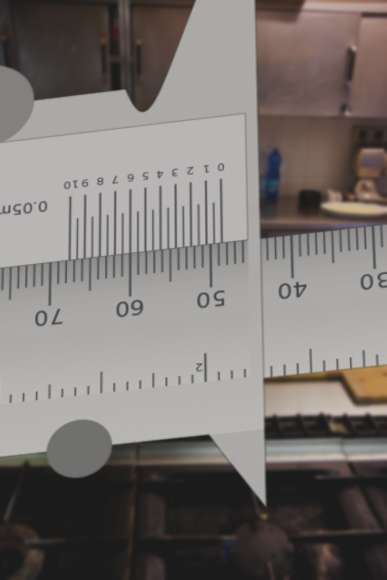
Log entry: 48.6 mm
